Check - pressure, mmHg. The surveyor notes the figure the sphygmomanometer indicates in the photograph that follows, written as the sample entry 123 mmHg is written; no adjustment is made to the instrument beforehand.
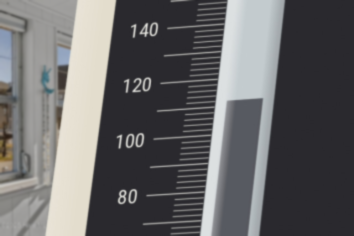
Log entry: 112 mmHg
